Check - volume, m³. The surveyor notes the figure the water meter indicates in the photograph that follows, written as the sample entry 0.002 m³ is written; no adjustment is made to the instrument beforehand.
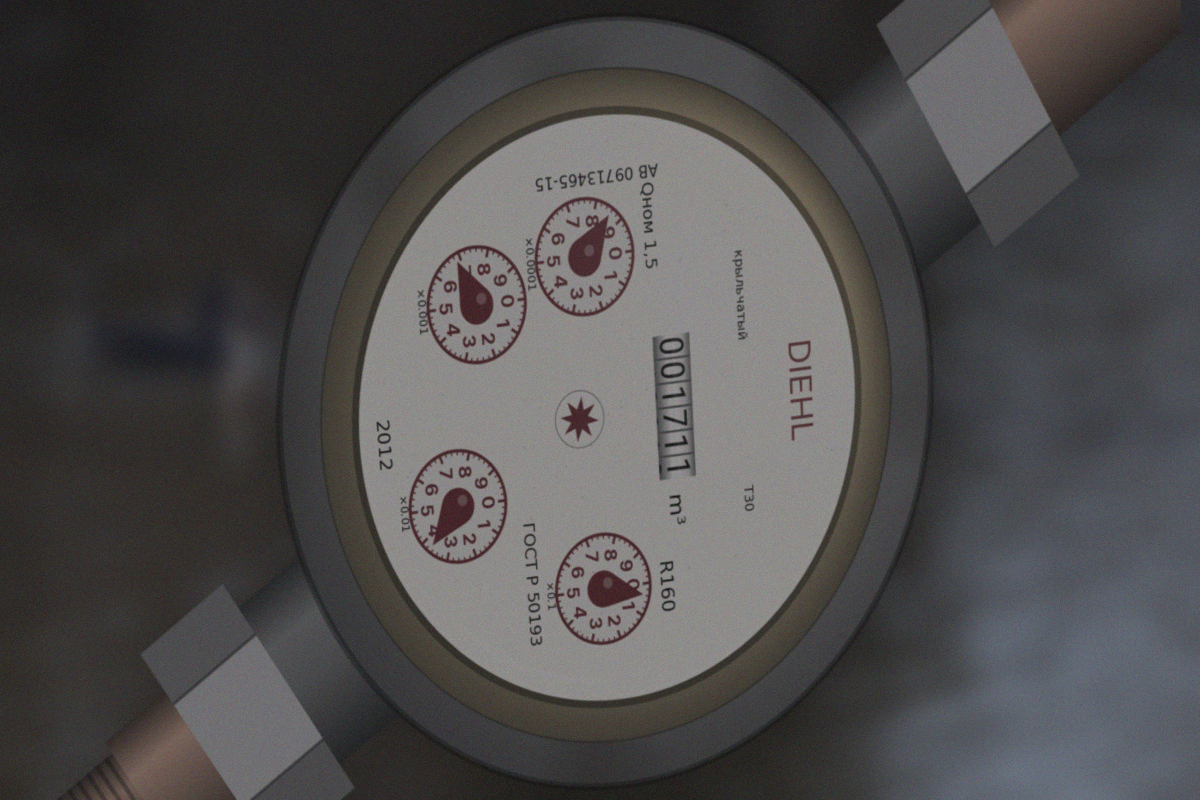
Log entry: 1711.0368 m³
